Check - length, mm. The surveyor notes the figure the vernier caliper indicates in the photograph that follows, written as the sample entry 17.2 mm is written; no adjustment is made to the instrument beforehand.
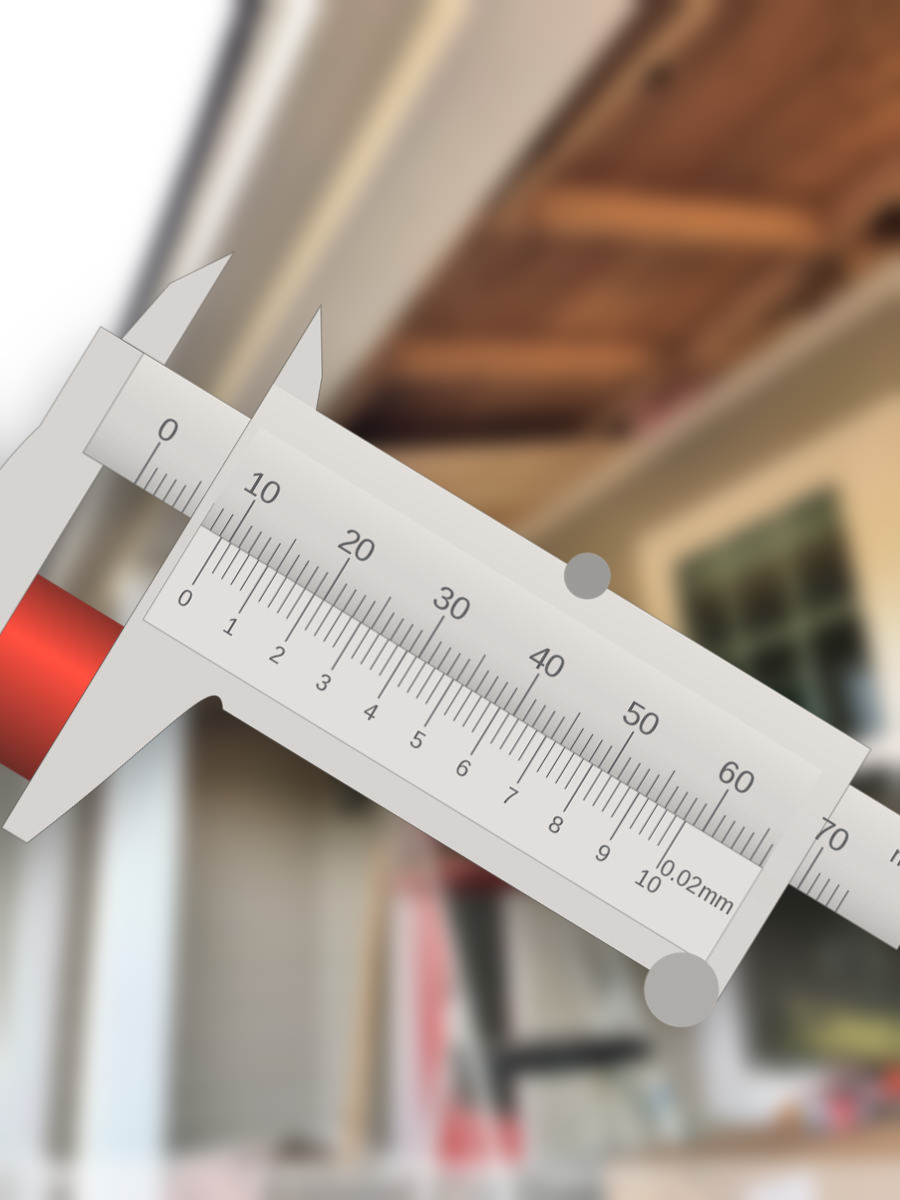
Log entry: 9.2 mm
